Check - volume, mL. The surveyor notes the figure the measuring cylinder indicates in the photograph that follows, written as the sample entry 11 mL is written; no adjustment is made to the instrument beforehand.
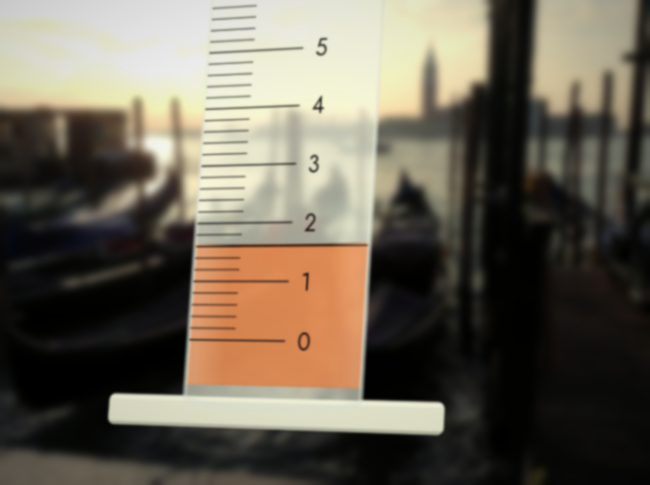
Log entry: 1.6 mL
